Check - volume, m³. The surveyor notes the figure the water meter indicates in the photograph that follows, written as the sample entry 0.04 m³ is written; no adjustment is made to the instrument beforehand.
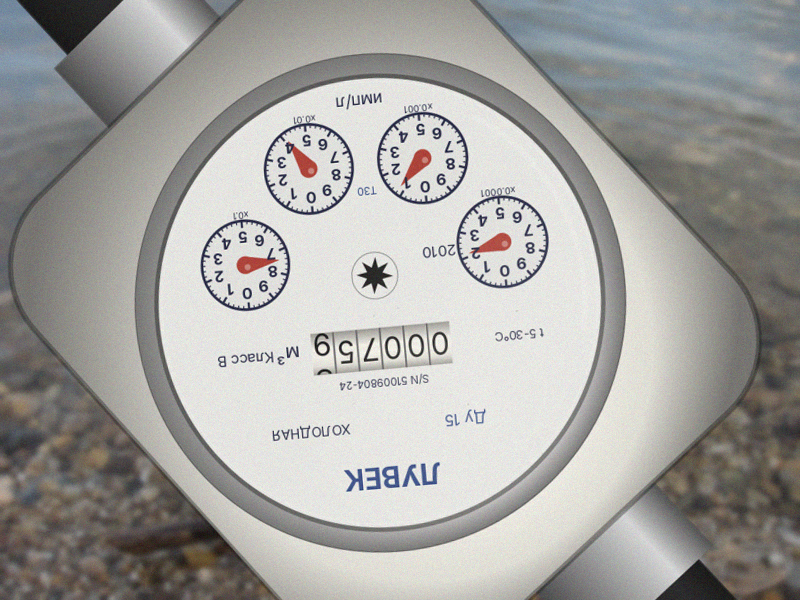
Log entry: 758.7412 m³
